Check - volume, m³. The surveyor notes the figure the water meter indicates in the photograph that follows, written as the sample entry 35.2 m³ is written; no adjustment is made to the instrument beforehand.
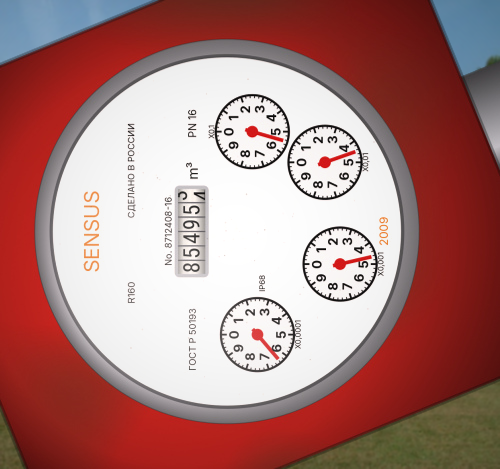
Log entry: 854953.5446 m³
